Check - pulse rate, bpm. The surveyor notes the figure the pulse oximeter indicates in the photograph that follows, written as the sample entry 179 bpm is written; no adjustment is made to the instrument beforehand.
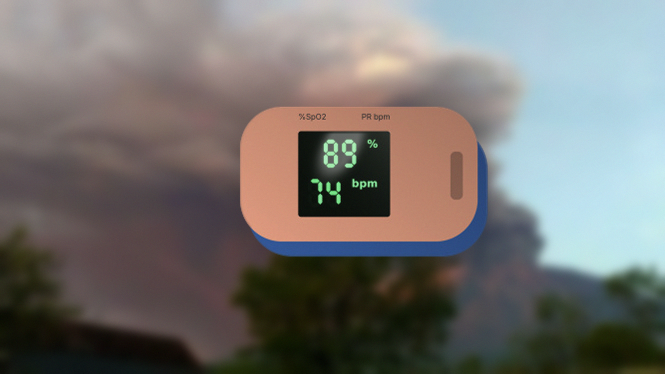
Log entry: 74 bpm
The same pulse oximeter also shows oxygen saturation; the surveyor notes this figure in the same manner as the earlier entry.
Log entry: 89 %
